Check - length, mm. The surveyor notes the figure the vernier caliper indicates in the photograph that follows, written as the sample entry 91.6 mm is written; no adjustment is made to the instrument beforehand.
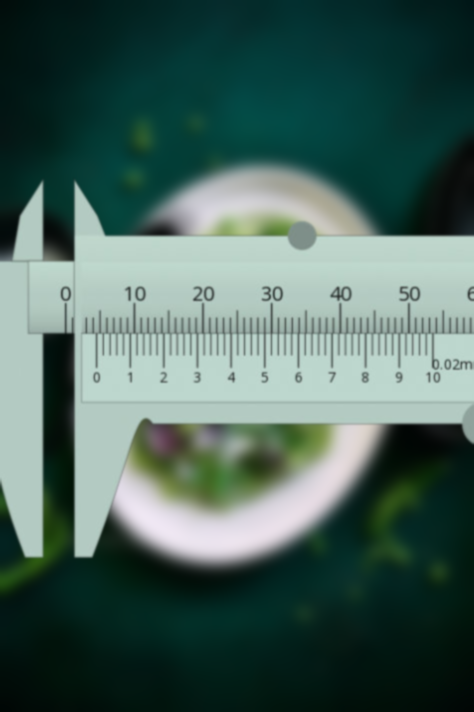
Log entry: 4.5 mm
